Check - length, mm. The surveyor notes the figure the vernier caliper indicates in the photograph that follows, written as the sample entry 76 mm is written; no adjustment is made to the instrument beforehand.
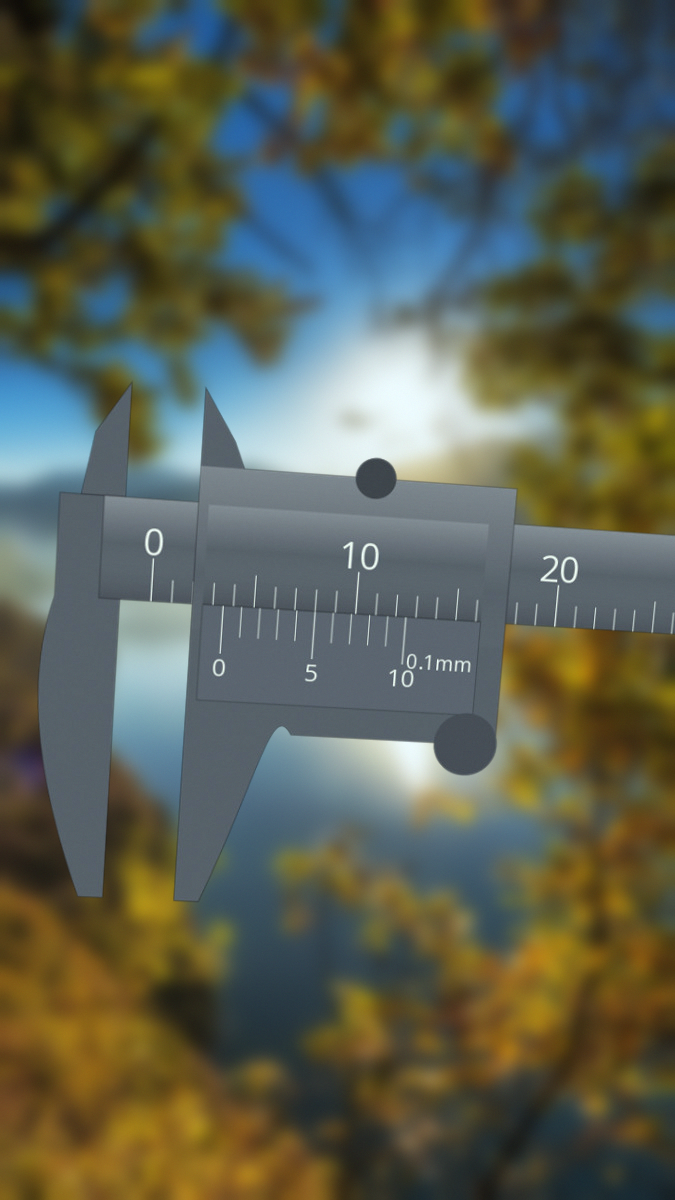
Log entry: 3.5 mm
